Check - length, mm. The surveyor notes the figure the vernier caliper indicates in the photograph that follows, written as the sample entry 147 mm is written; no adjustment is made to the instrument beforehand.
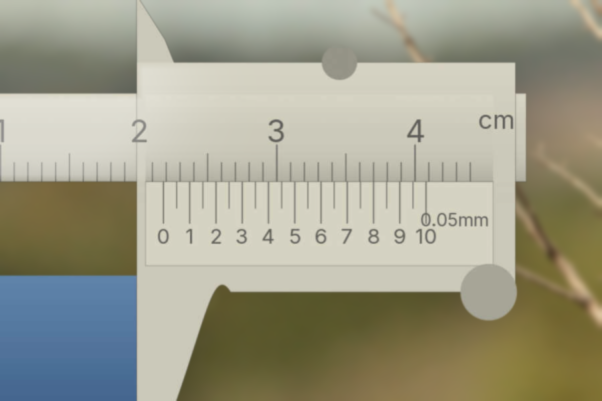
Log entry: 21.8 mm
